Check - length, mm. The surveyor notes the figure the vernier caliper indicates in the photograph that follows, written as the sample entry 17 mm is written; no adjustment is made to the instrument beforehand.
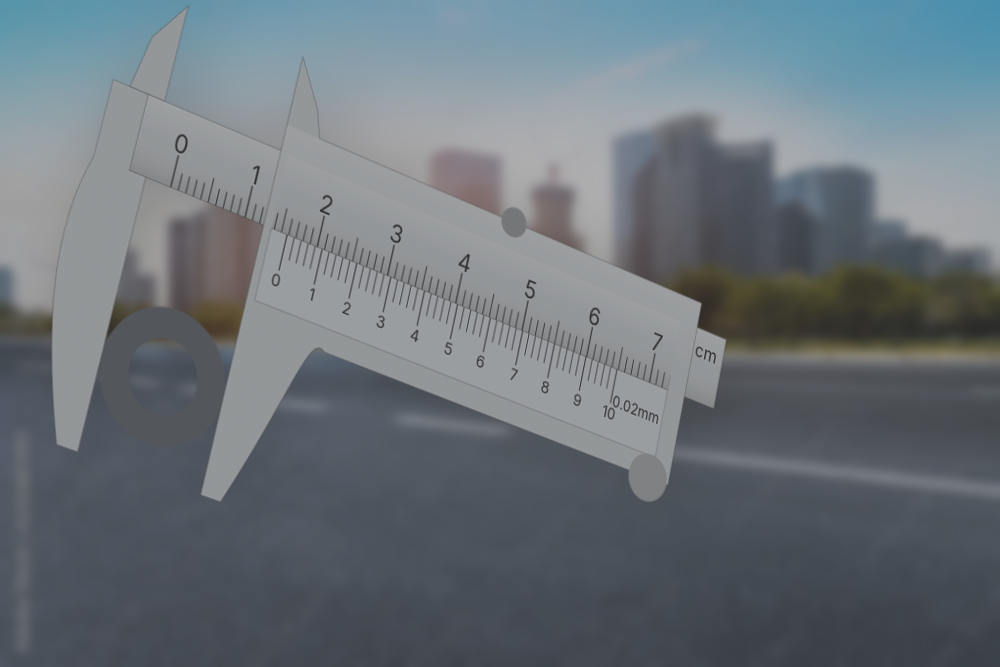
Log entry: 15.8 mm
